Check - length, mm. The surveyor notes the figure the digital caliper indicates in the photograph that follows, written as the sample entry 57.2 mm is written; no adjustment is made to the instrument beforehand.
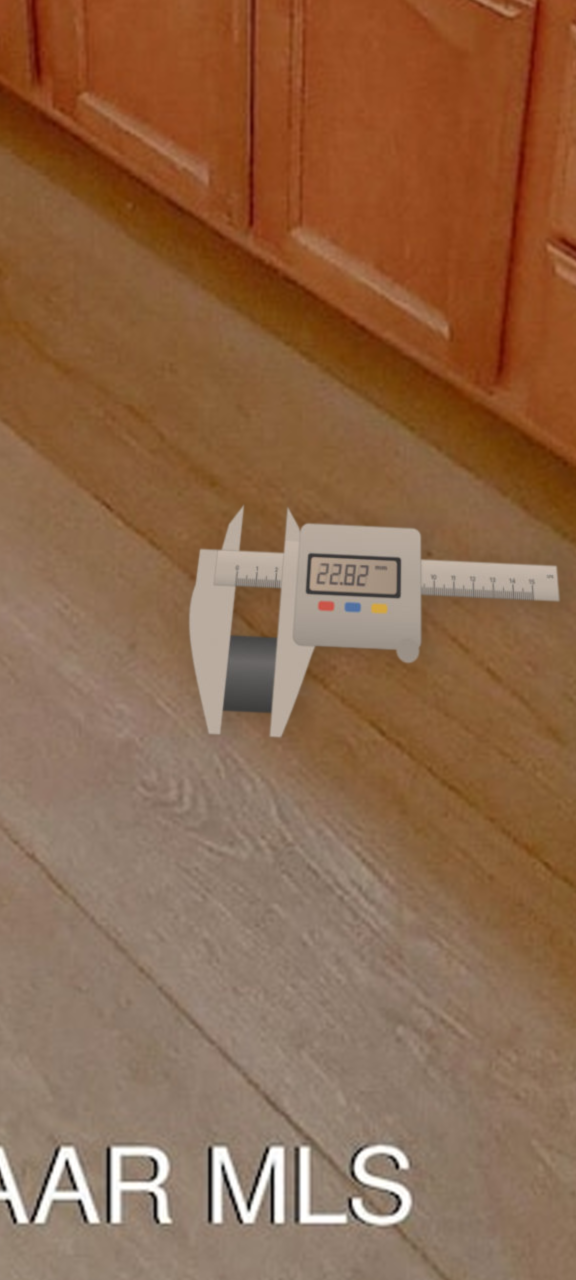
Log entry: 22.82 mm
